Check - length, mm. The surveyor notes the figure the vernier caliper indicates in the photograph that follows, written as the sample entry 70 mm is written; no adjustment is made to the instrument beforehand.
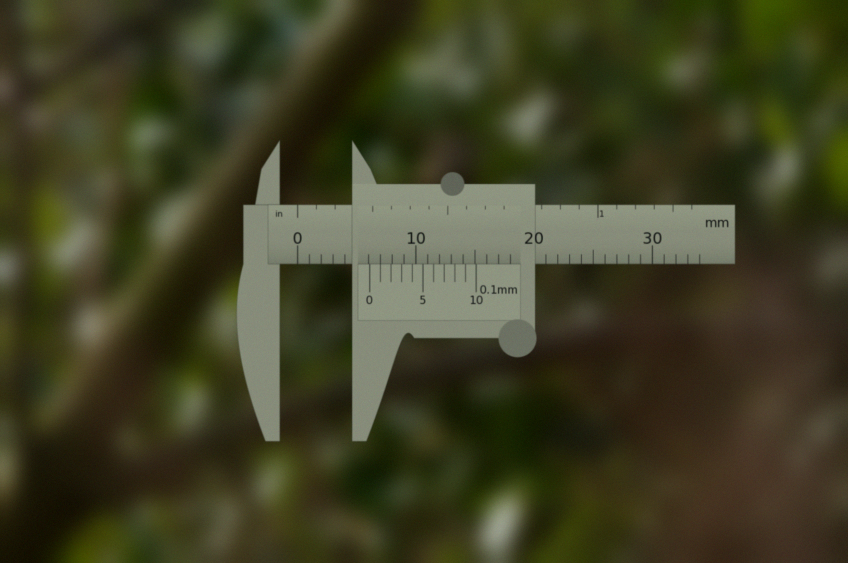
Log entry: 6.1 mm
